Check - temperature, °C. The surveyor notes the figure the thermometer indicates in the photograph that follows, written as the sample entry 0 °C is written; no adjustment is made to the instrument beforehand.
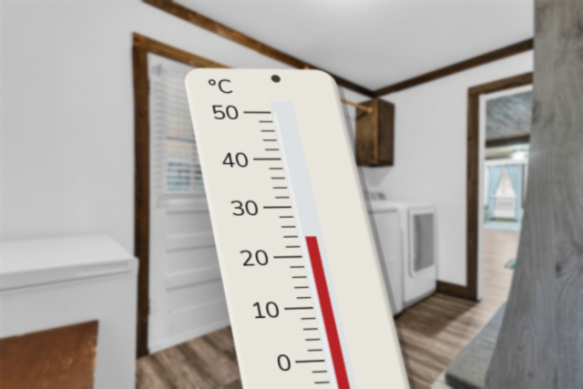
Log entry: 24 °C
